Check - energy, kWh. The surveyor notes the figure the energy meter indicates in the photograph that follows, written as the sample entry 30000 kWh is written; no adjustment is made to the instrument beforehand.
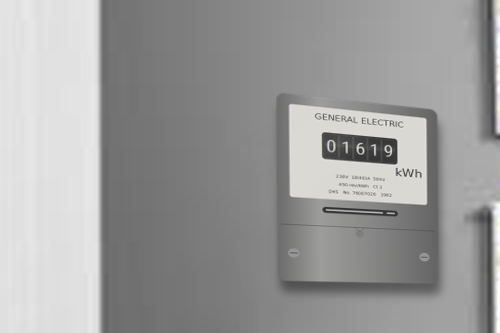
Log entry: 1619 kWh
